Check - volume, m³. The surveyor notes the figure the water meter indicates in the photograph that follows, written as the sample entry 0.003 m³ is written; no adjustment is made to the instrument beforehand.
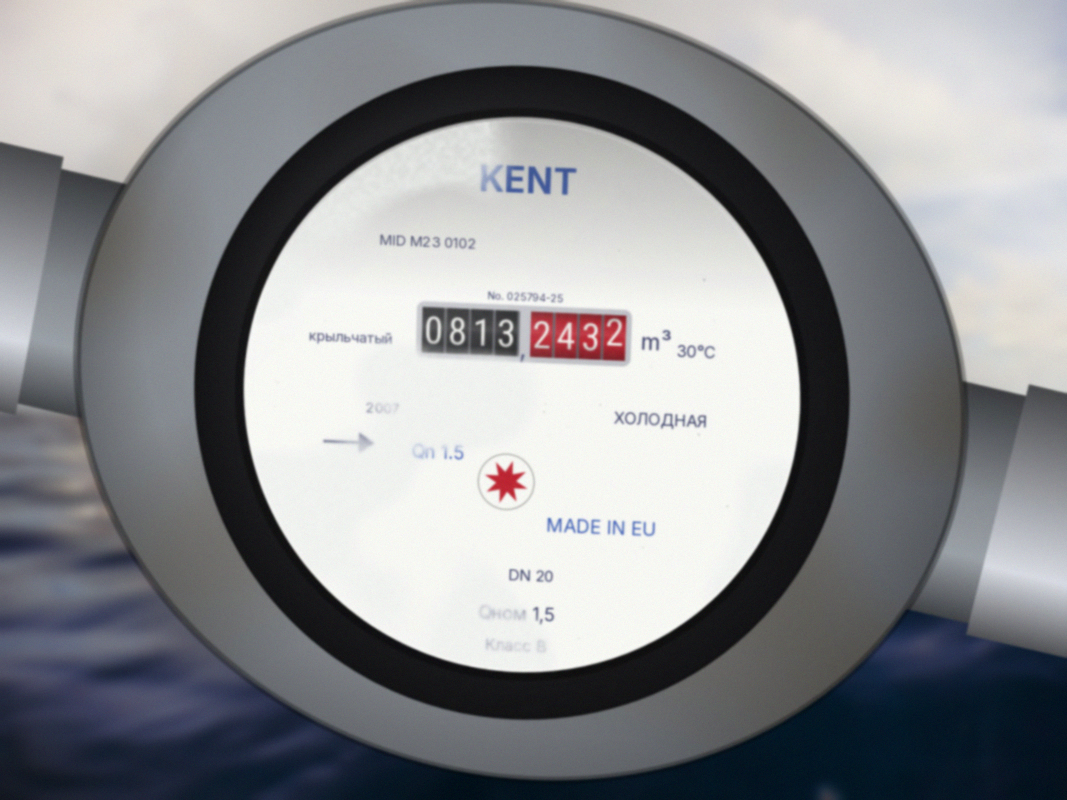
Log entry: 813.2432 m³
